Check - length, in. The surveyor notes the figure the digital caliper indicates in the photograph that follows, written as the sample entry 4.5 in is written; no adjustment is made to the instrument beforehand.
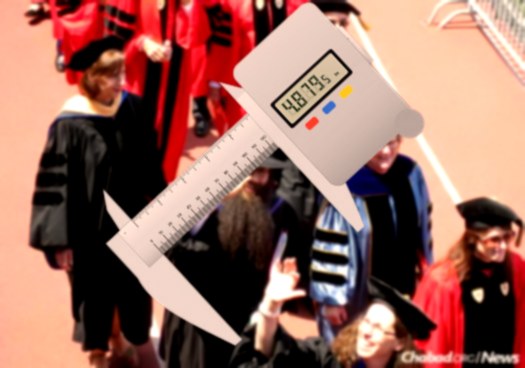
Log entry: 4.8795 in
